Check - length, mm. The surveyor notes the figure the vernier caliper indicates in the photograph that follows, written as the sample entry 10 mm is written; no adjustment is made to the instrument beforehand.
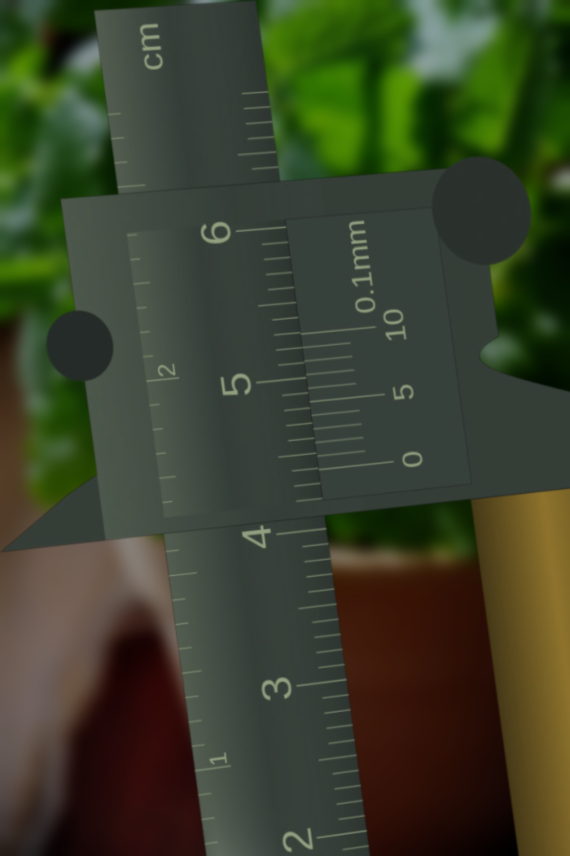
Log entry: 43.9 mm
